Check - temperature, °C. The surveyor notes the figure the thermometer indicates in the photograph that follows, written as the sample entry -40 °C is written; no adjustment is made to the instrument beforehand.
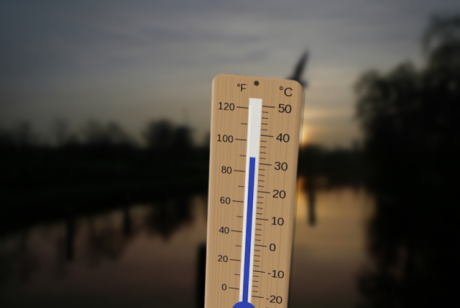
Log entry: 32 °C
